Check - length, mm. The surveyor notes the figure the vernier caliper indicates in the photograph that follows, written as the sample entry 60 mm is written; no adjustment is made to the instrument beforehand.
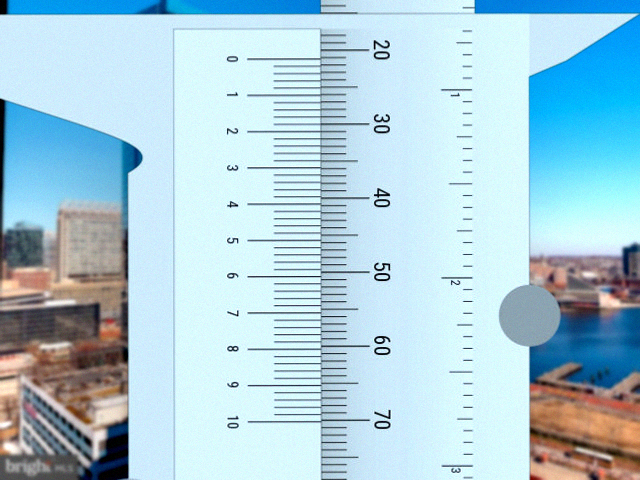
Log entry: 21.2 mm
